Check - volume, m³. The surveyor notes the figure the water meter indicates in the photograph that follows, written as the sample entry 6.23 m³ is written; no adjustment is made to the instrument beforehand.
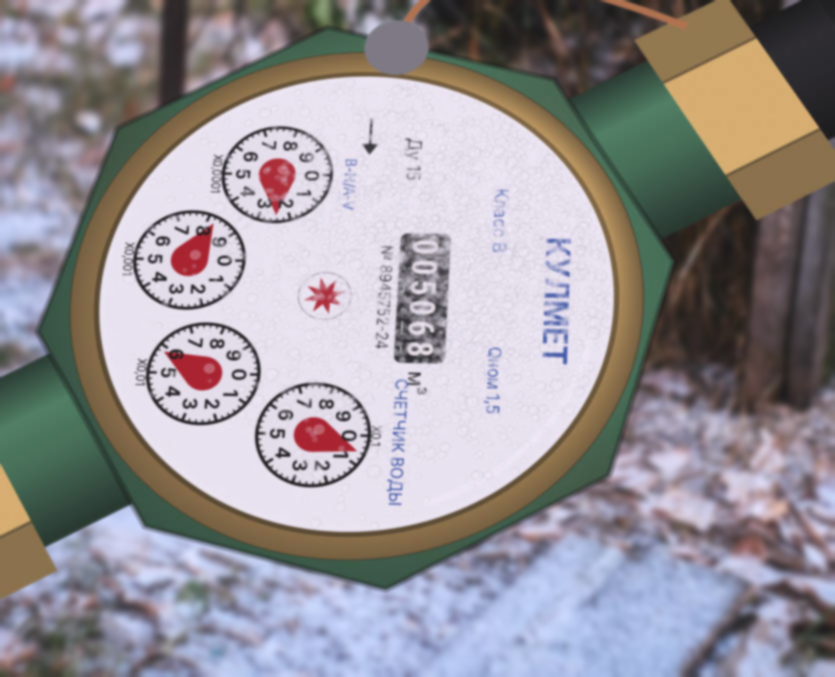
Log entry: 5068.0582 m³
